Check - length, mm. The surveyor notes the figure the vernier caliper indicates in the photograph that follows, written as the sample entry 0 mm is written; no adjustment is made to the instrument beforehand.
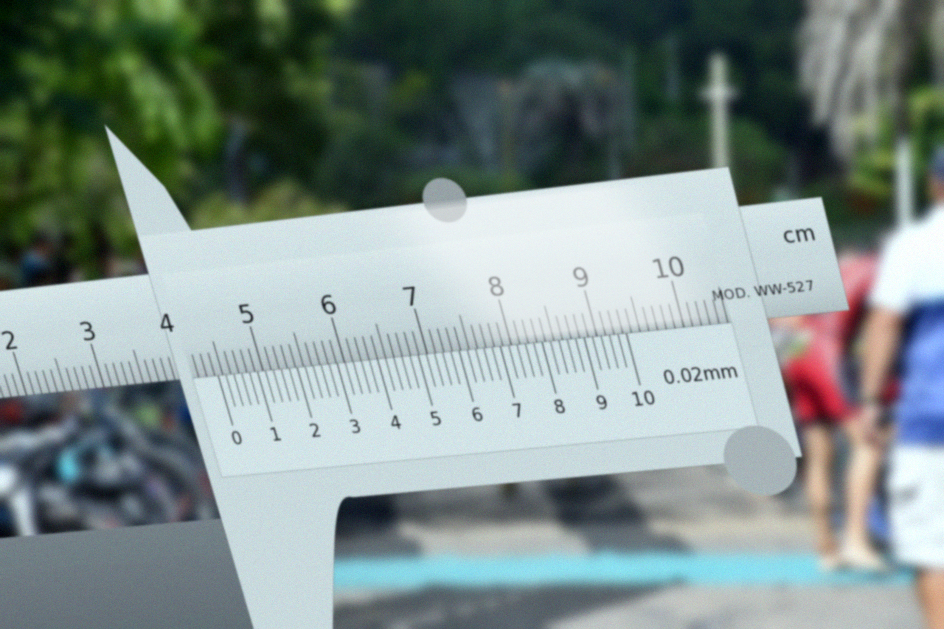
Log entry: 44.4 mm
